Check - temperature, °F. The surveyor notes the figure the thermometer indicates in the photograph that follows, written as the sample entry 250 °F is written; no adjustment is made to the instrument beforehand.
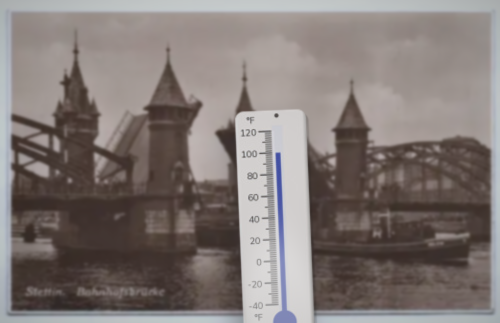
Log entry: 100 °F
